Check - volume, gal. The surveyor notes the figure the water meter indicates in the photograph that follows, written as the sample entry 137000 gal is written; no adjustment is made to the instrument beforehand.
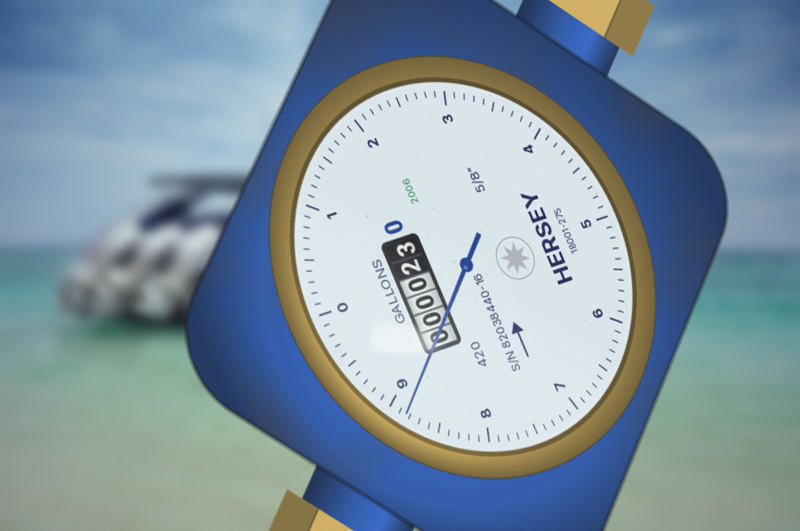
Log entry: 228.8 gal
